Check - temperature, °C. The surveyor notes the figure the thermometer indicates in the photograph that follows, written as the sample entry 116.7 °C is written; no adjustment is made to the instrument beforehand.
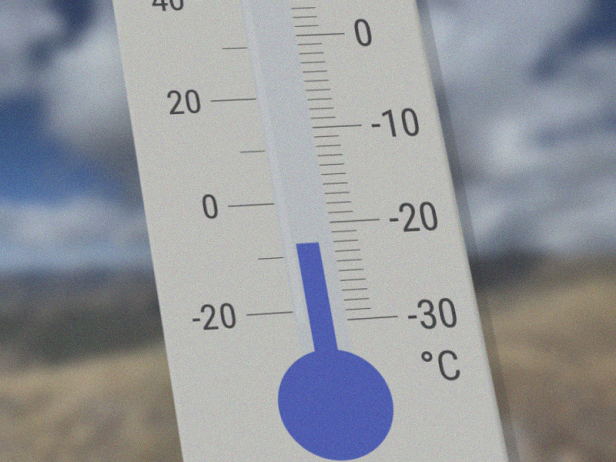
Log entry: -22 °C
